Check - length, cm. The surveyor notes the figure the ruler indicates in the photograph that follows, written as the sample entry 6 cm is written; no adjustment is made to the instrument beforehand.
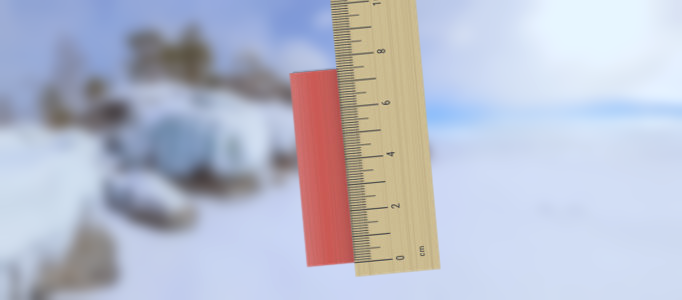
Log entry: 7.5 cm
